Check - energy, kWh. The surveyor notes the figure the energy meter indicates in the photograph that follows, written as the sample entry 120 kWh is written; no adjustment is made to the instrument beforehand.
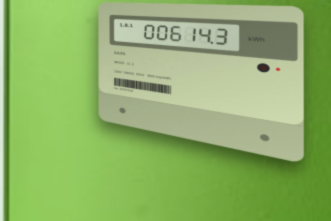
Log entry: 614.3 kWh
